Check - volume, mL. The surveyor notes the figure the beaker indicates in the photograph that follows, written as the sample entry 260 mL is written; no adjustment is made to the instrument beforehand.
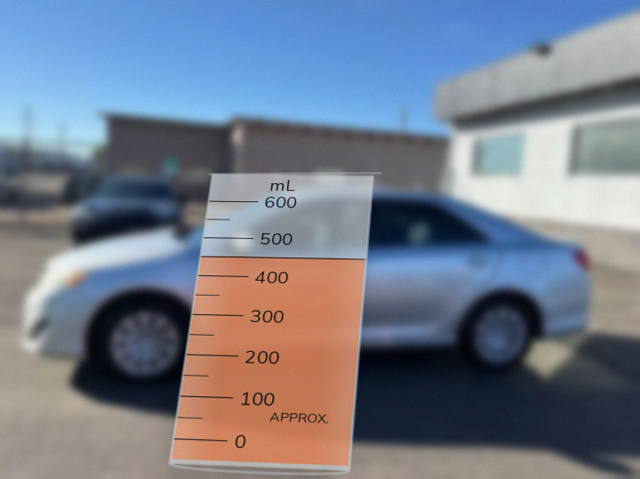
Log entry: 450 mL
